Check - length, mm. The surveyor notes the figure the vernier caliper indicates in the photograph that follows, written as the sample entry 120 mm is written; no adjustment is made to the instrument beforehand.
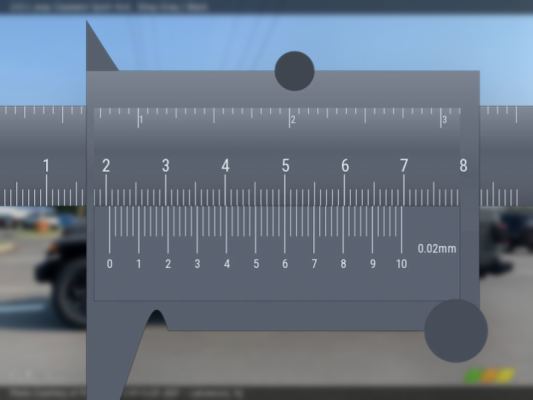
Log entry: 20.6 mm
